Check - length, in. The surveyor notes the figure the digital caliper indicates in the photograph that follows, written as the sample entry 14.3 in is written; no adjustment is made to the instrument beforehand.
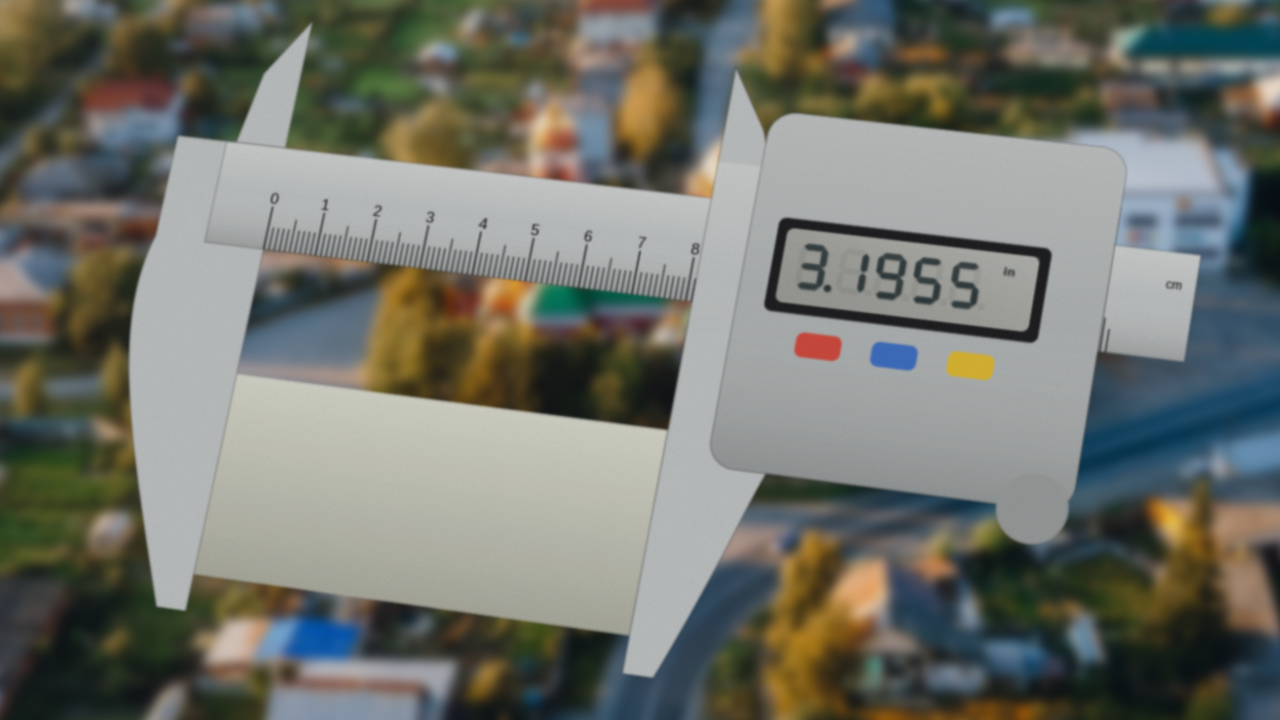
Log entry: 3.1955 in
